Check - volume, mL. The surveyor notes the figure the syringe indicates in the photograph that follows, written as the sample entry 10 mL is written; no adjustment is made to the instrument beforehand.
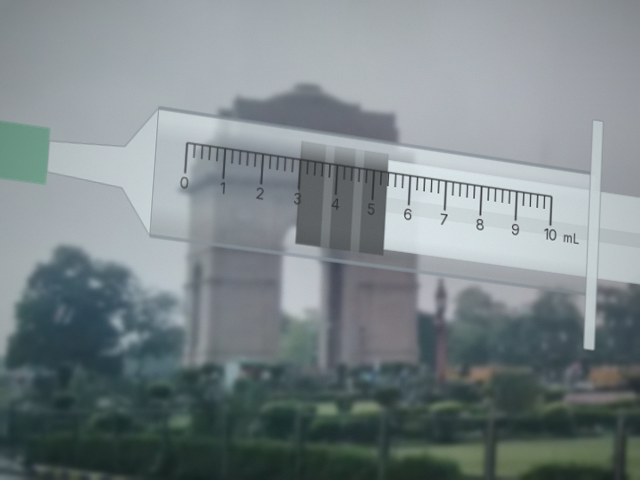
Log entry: 3 mL
